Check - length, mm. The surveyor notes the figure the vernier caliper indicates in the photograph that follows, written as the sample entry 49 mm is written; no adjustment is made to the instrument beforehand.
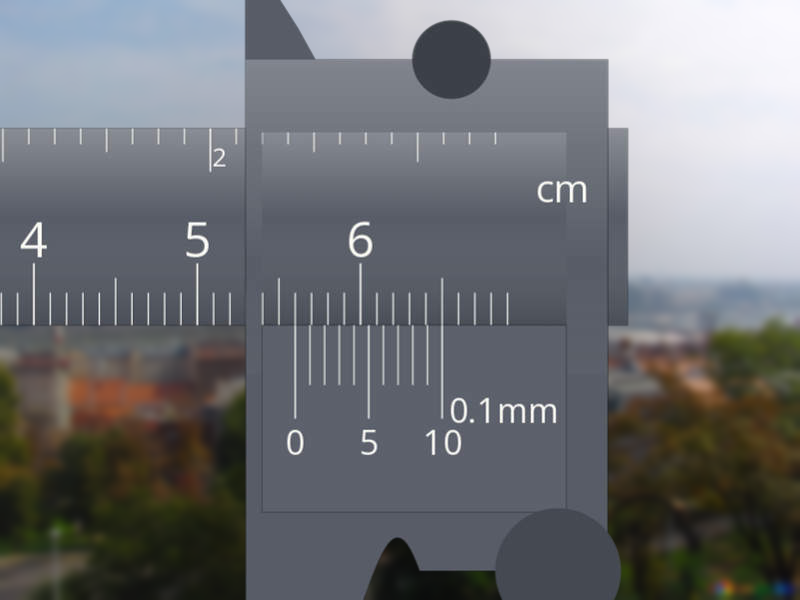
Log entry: 56.0 mm
